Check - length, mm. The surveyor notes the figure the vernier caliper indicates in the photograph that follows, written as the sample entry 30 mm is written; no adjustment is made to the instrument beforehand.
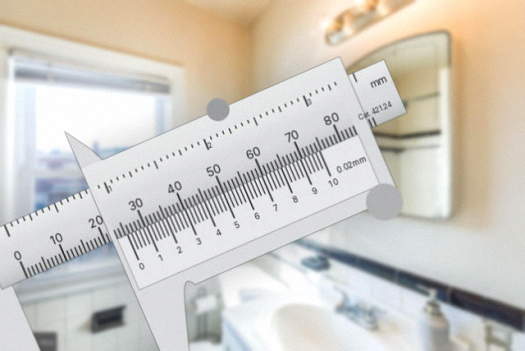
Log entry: 25.5 mm
